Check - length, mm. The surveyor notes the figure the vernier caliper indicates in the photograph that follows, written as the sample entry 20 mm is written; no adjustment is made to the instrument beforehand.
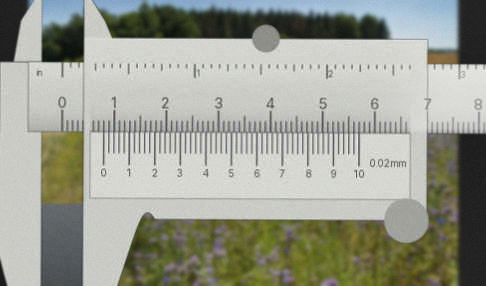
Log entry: 8.0 mm
